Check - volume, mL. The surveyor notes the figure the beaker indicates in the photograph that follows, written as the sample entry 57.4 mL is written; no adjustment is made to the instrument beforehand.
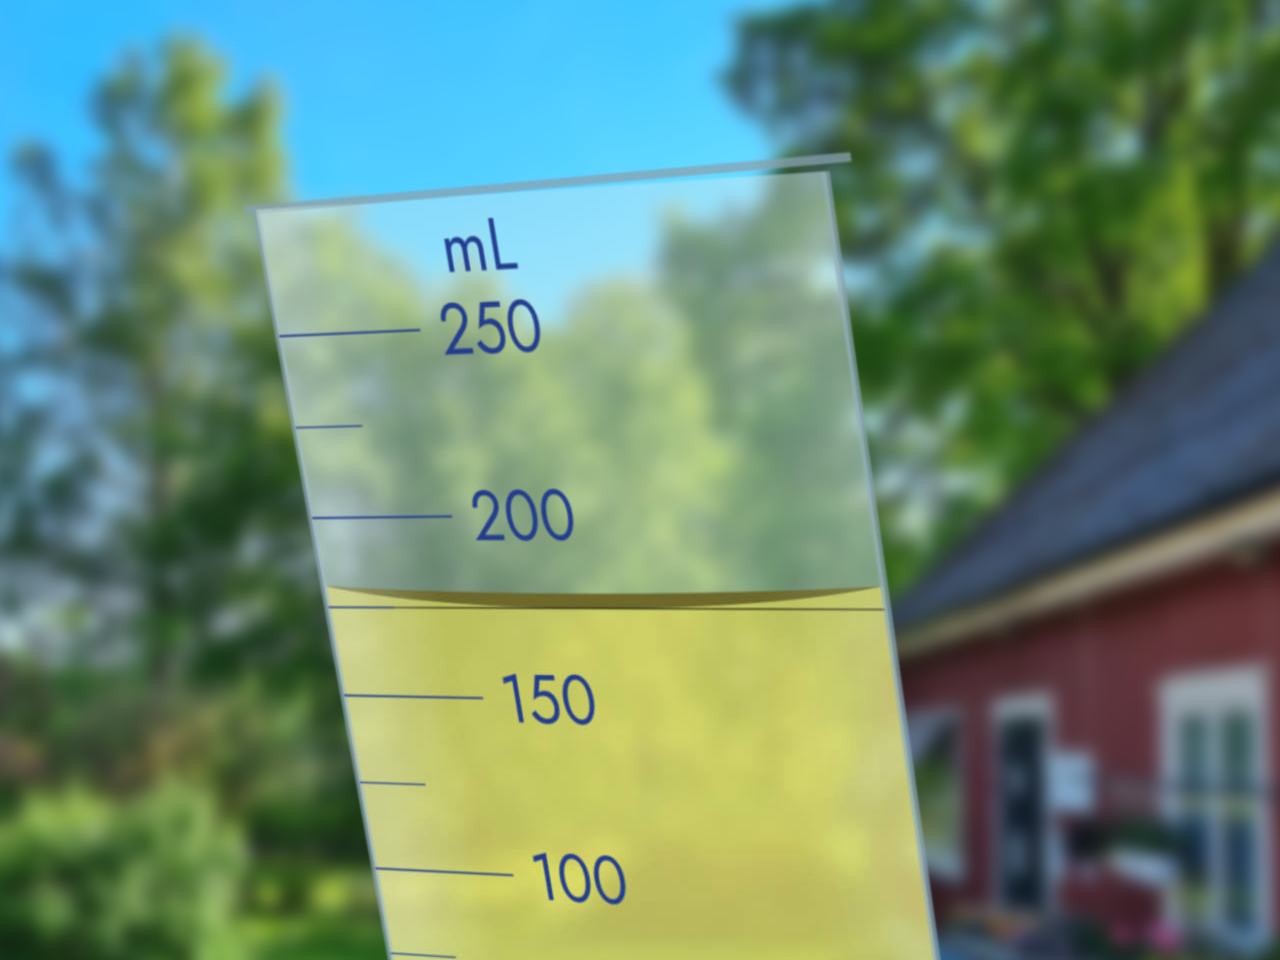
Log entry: 175 mL
